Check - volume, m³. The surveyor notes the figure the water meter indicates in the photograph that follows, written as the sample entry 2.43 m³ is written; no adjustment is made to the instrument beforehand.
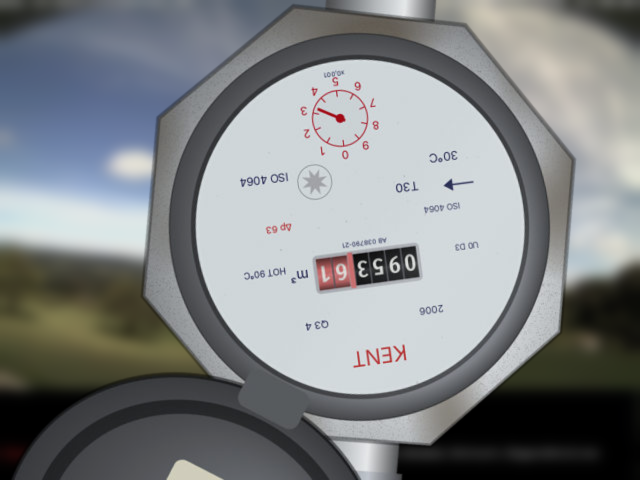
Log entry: 953.613 m³
